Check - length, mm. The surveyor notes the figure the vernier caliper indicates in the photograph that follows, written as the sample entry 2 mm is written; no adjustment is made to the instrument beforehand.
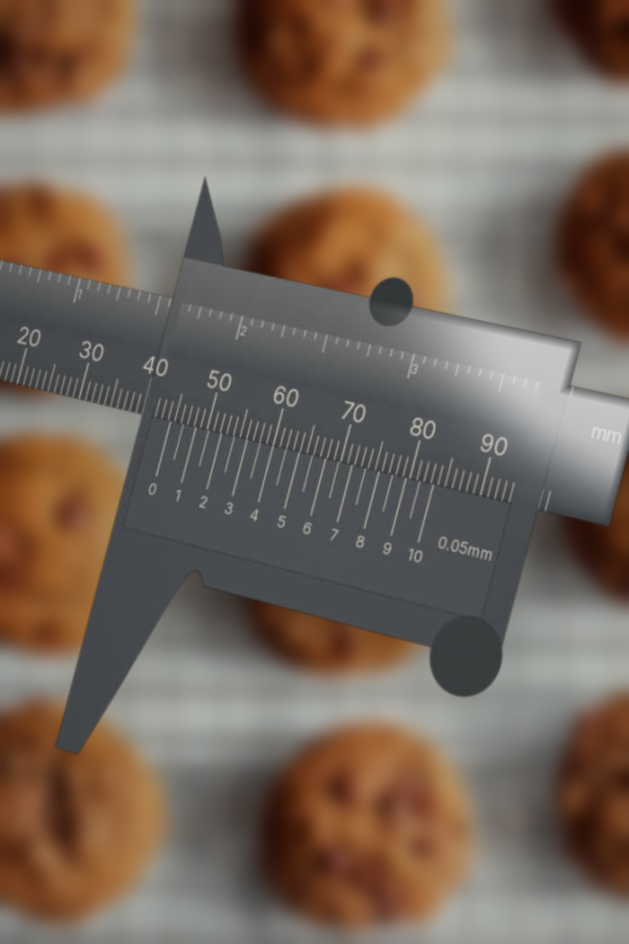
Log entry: 44.4 mm
